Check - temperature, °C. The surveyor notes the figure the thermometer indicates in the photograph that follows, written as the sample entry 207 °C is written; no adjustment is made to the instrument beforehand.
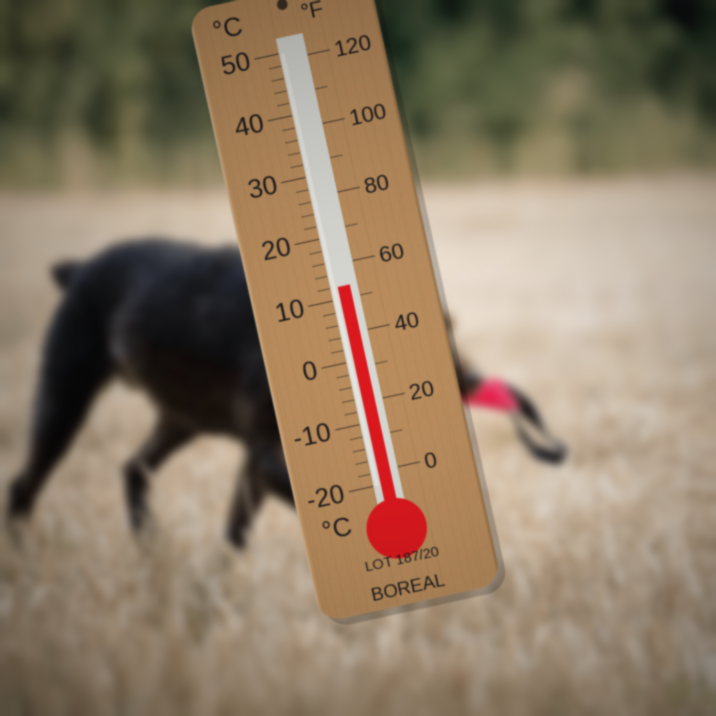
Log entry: 12 °C
